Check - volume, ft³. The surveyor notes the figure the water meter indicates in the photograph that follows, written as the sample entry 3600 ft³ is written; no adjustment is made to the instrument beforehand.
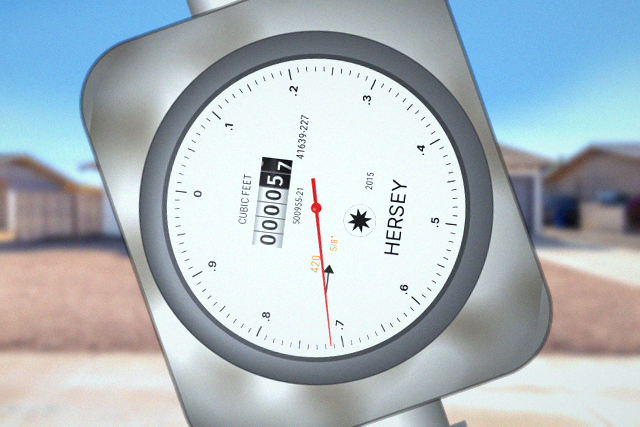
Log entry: 56.71 ft³
